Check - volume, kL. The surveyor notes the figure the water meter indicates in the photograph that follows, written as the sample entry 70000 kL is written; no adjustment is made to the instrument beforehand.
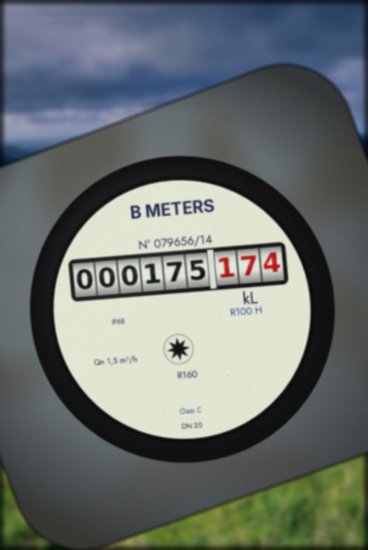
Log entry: 175.174 kL
